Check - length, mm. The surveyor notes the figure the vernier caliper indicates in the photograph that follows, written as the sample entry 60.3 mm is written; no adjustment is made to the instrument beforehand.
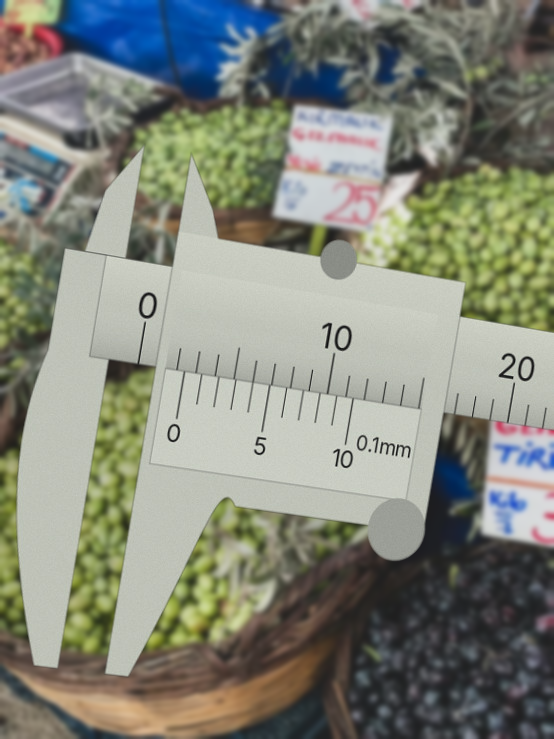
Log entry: 2.4 mm
